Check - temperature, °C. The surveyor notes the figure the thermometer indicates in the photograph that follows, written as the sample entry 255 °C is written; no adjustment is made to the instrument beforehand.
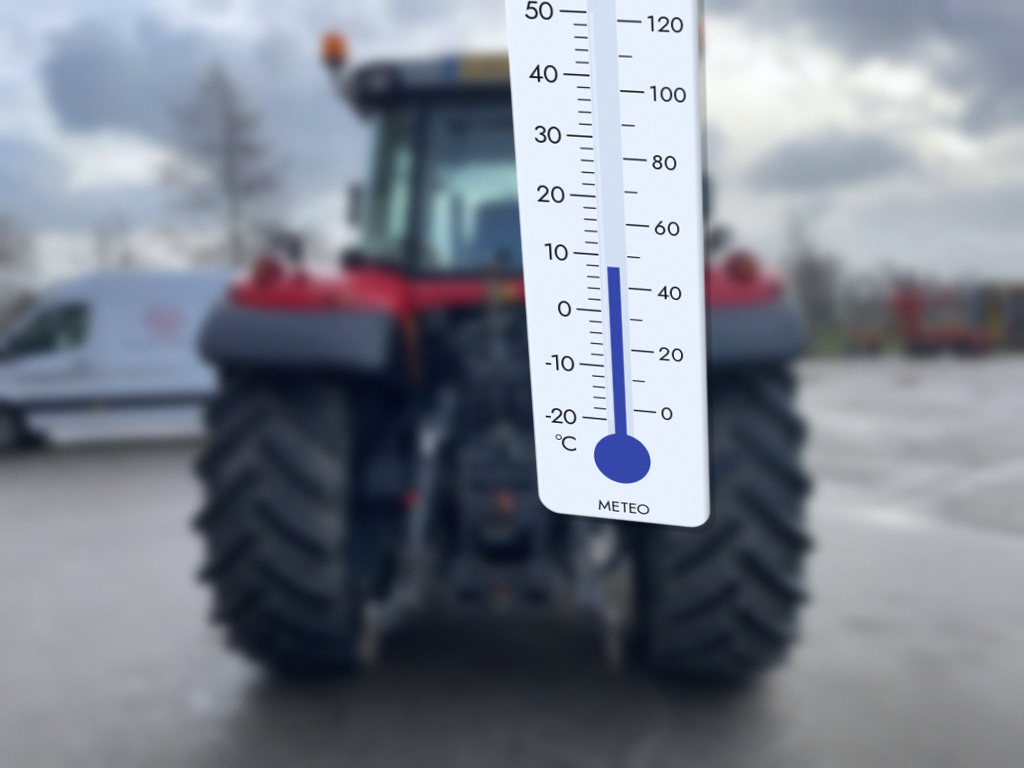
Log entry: 8 °C
